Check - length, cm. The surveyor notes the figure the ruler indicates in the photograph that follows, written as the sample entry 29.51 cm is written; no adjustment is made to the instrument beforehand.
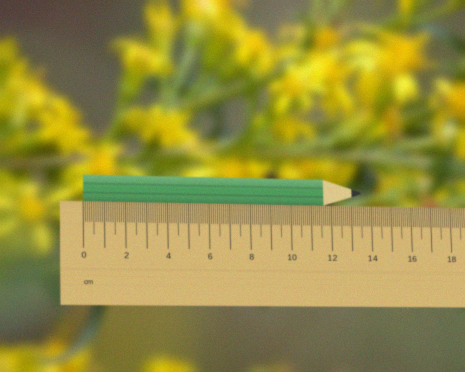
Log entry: 13.5 cm
